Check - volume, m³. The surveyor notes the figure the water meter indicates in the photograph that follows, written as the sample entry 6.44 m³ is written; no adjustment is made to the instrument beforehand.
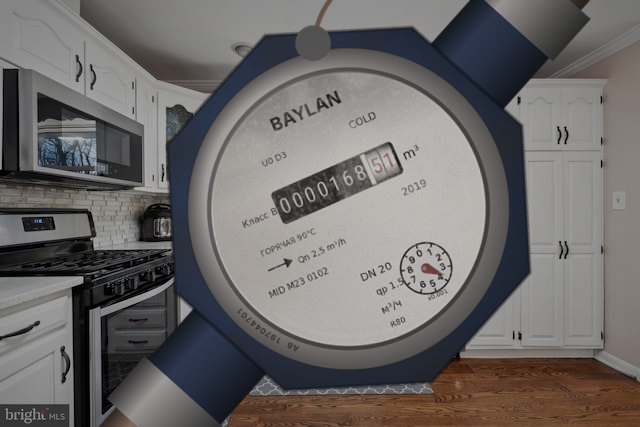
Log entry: 168.513 m³
